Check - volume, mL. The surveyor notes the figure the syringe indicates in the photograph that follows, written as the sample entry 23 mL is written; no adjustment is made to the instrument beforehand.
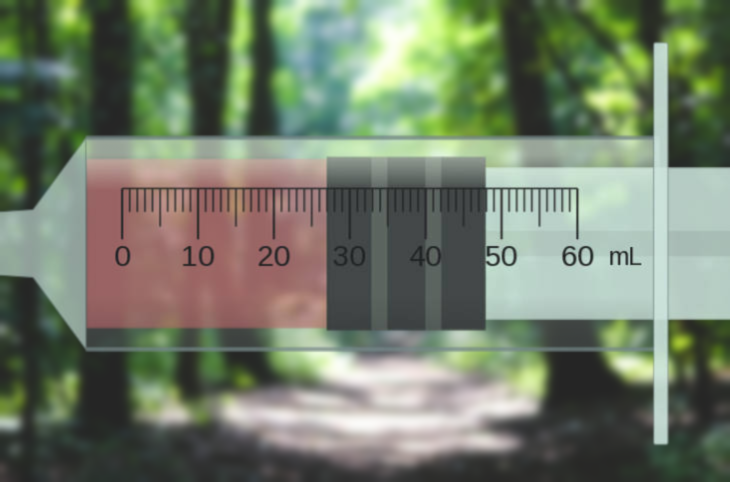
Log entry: 27 mL
